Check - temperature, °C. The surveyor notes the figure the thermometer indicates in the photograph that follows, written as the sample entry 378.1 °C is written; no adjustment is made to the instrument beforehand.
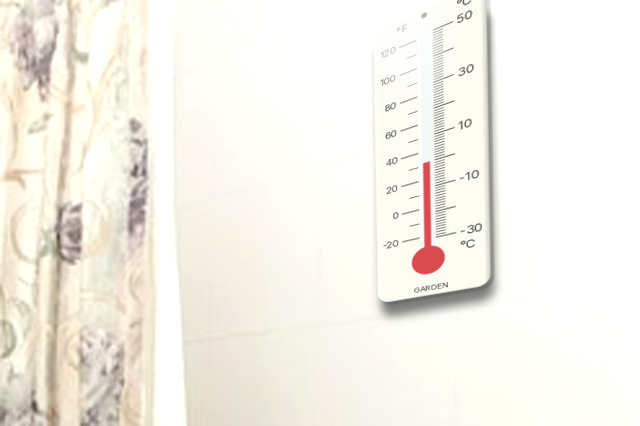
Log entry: 0 °C
